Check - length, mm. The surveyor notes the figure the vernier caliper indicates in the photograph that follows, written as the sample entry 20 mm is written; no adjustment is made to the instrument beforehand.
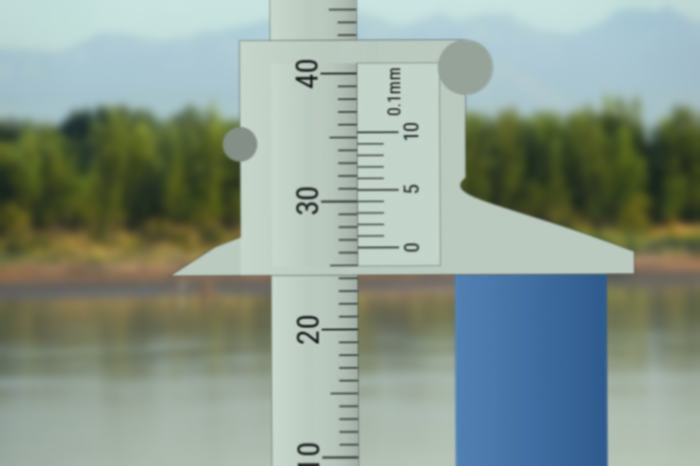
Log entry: 26.4 mm
